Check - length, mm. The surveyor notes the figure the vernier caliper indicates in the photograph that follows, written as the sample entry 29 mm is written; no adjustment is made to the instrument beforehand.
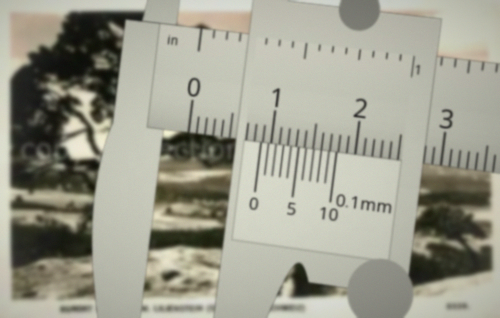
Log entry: 8.8 mm
